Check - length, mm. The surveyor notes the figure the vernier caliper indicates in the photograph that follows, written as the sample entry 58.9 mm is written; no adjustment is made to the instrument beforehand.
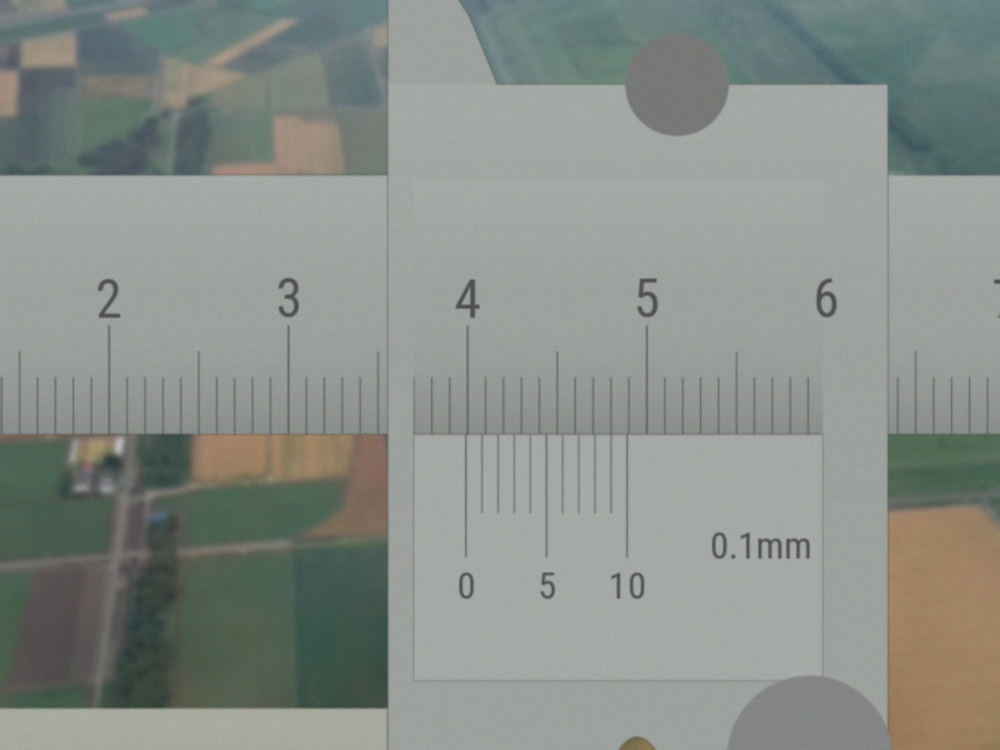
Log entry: 39.9 mm
